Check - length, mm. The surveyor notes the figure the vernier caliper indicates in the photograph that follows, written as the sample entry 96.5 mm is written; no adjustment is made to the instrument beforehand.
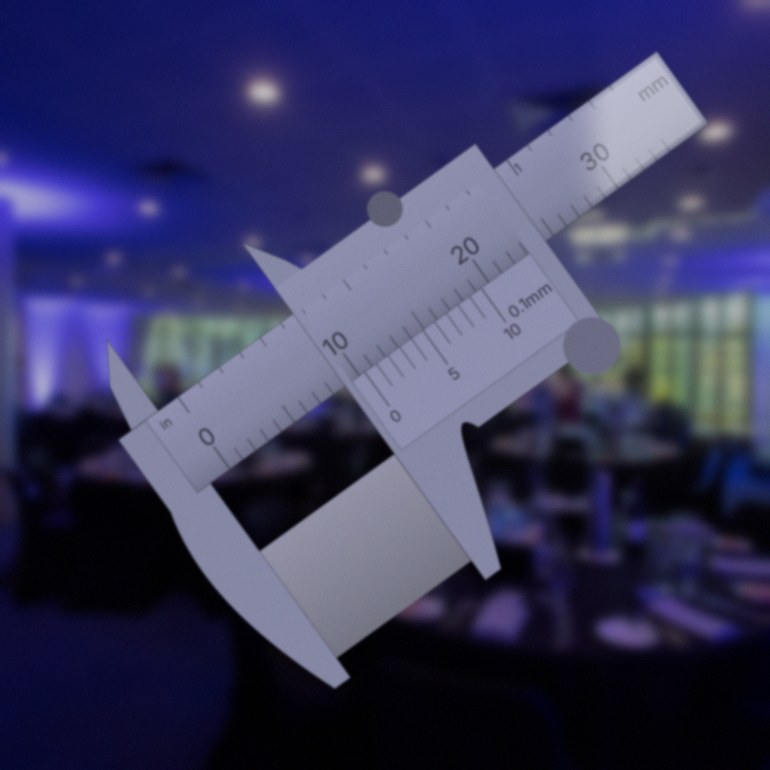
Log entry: 10.4 mm
